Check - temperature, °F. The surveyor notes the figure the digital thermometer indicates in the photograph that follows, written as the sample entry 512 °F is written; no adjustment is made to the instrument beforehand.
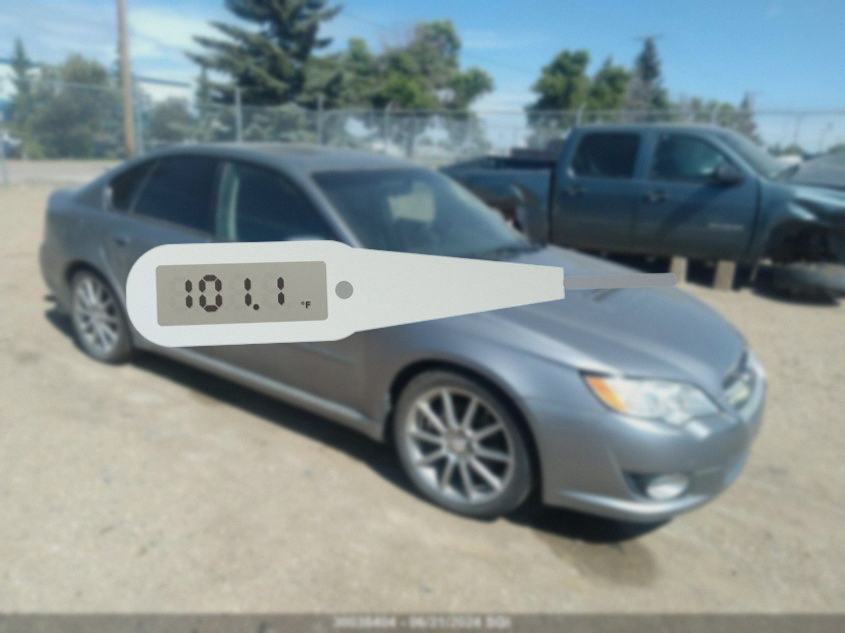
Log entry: 101.1 °F
